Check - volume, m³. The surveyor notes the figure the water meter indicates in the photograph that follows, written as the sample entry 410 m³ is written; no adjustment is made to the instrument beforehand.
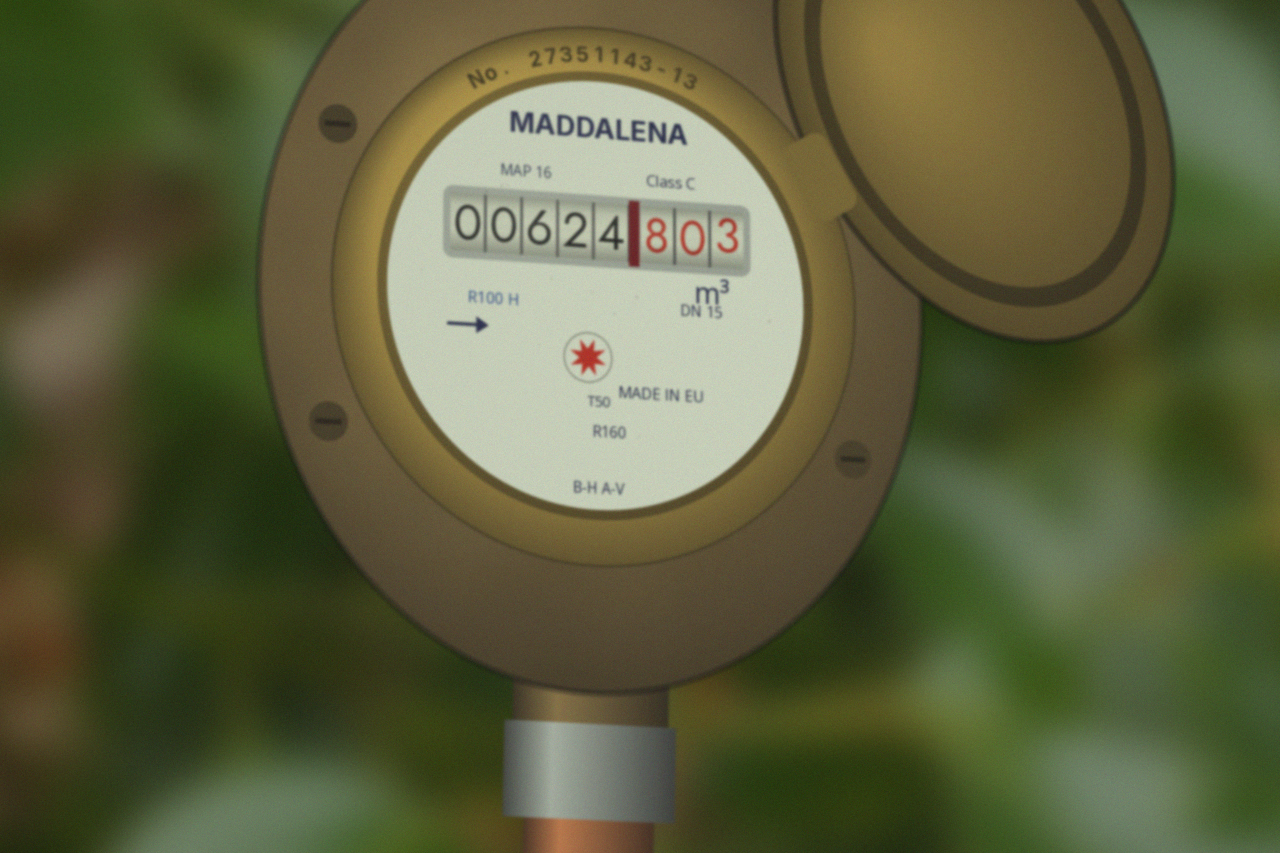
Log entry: 624.803 m³
